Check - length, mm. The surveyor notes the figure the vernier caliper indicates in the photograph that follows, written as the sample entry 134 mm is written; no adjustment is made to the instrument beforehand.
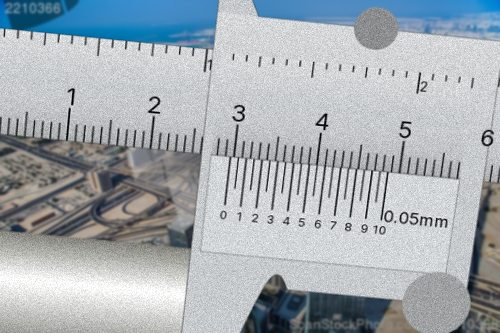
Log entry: 29.6 mm
